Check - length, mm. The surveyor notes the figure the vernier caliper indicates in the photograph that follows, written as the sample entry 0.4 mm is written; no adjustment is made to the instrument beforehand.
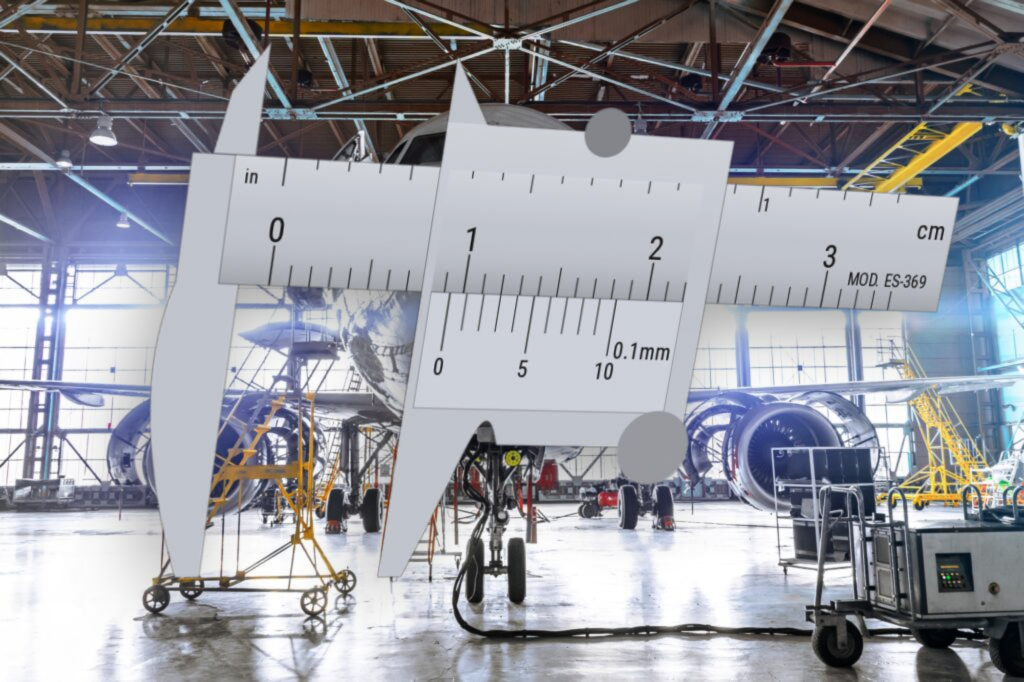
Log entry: 9.3 mm
